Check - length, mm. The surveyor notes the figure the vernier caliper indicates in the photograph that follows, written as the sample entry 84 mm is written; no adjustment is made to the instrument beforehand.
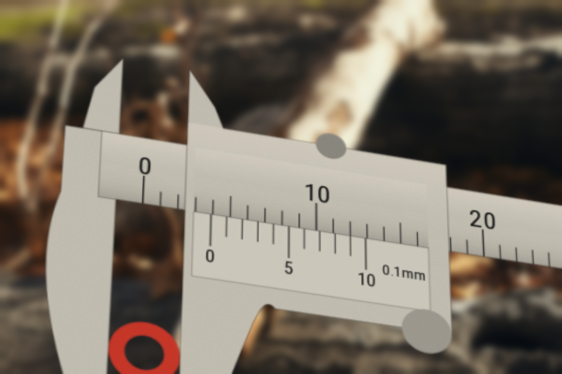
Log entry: 3.9 mm
